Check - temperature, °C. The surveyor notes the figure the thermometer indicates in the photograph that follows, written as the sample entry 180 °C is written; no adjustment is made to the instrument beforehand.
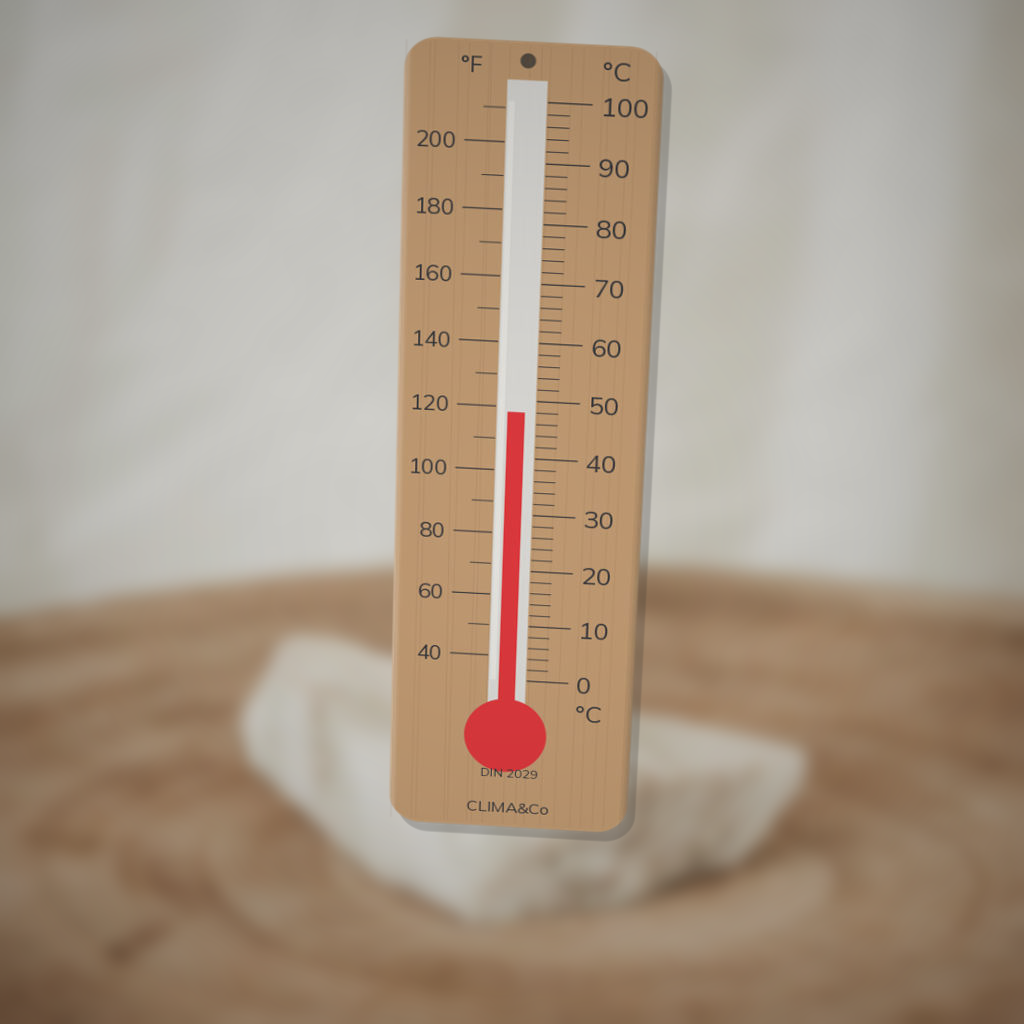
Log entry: 48 °C
